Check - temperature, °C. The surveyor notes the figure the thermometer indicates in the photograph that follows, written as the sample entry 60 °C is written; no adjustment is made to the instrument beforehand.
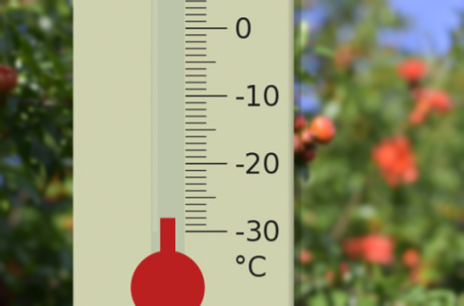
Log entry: -28 °C
